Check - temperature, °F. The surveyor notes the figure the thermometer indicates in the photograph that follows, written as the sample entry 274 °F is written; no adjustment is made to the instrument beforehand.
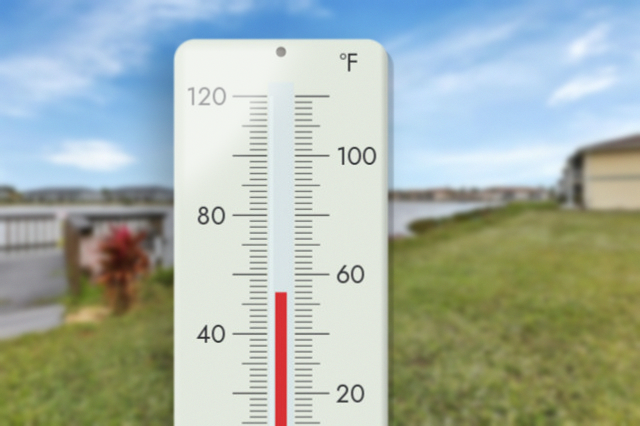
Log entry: 54 °F
